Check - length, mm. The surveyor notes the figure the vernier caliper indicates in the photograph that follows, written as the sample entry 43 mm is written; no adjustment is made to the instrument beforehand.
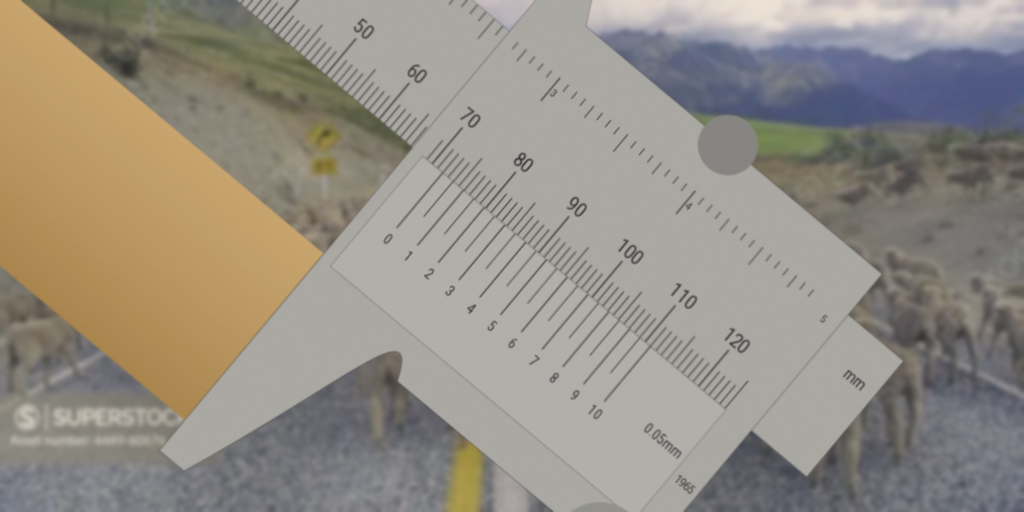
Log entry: 72.0 mm
